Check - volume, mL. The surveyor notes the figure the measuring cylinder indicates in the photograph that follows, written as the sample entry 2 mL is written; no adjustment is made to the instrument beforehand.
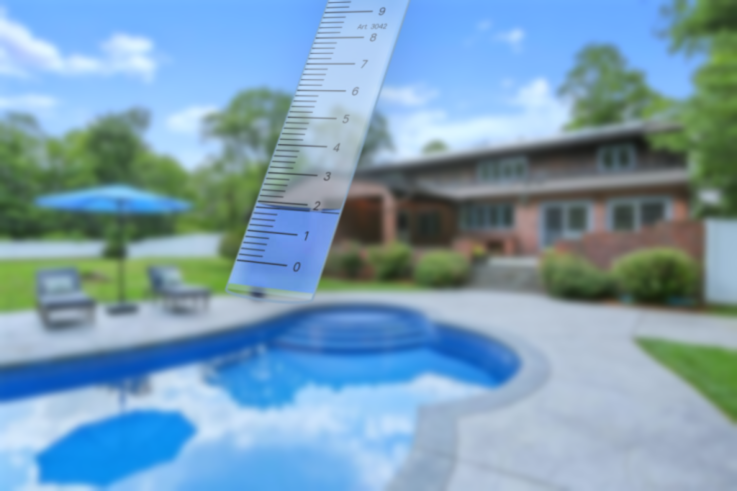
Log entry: 1.8 mL
